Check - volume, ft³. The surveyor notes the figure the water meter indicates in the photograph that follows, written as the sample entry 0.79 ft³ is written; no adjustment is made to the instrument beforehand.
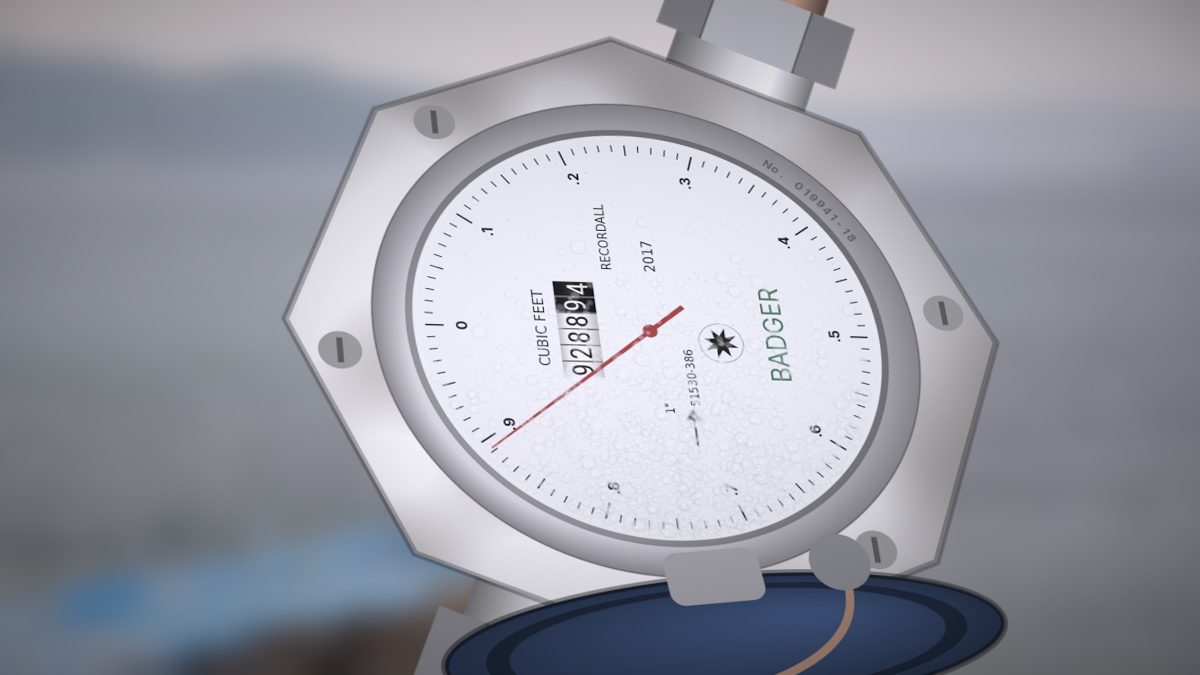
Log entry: 928893.89 ft³
